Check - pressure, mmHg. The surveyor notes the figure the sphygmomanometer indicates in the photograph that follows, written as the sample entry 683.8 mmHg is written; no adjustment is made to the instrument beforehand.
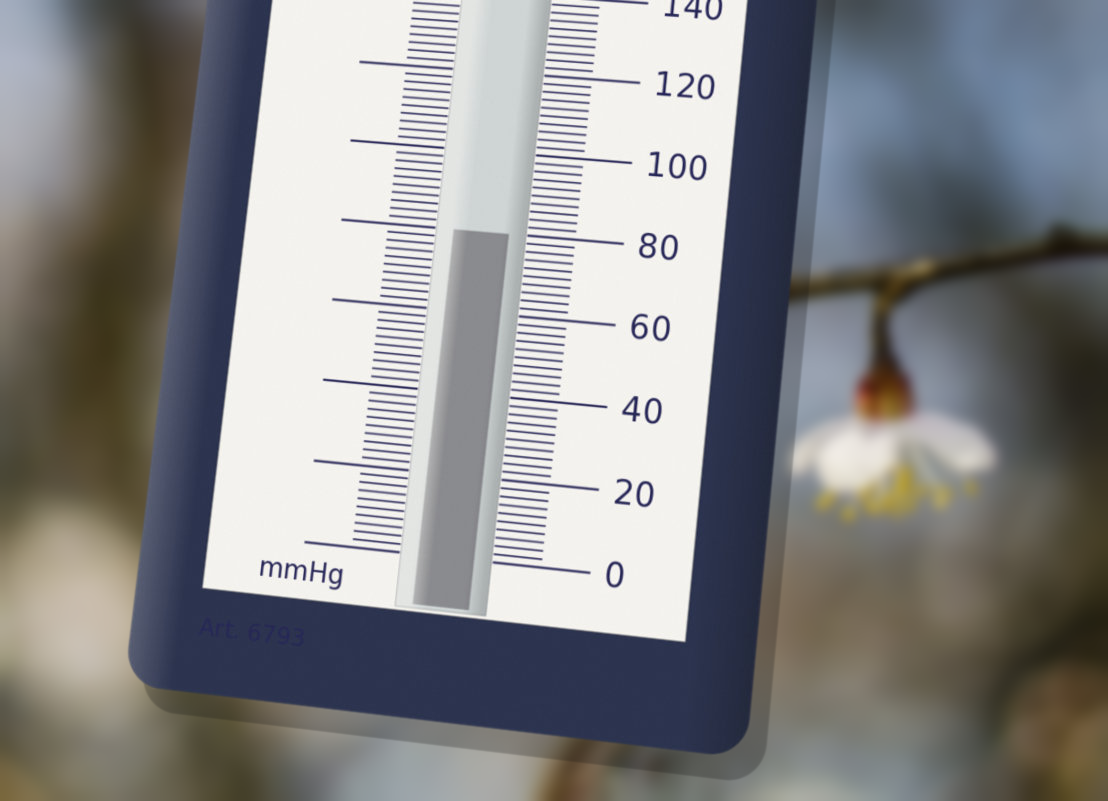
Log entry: 80 mmHg
